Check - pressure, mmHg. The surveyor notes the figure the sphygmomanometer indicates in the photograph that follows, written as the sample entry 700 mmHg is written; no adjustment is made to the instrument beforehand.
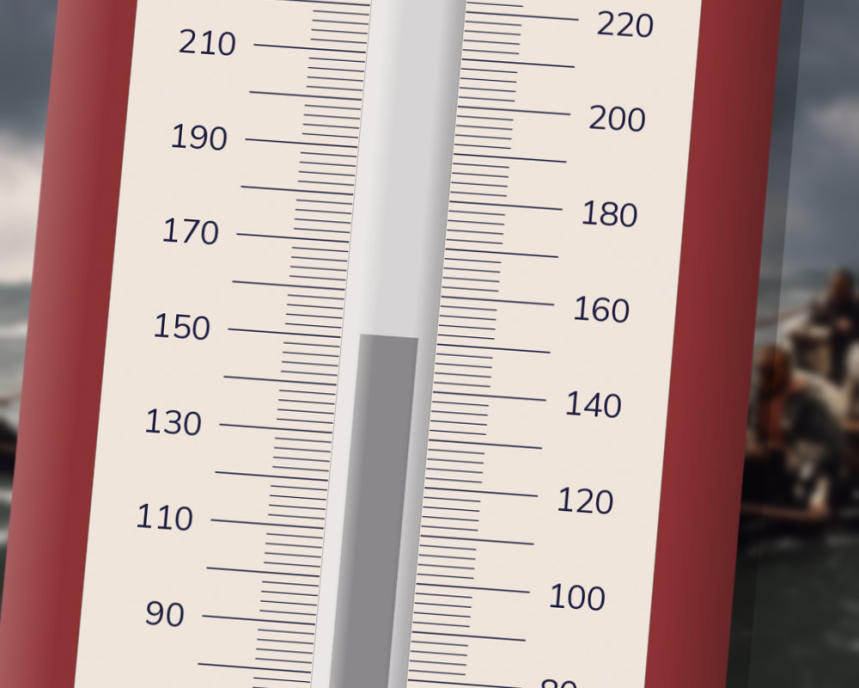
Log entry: 151 mmHg
